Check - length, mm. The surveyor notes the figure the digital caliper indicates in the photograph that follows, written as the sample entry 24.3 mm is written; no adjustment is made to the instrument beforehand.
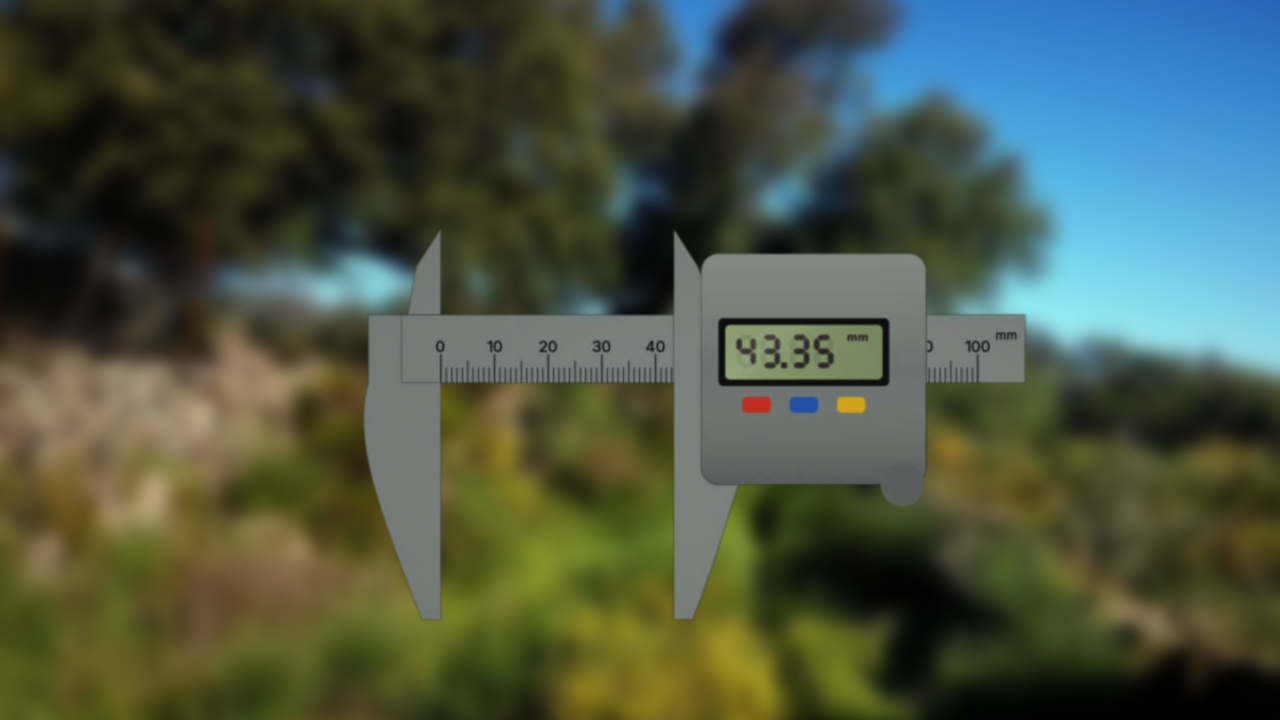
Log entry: 43.35 mm
